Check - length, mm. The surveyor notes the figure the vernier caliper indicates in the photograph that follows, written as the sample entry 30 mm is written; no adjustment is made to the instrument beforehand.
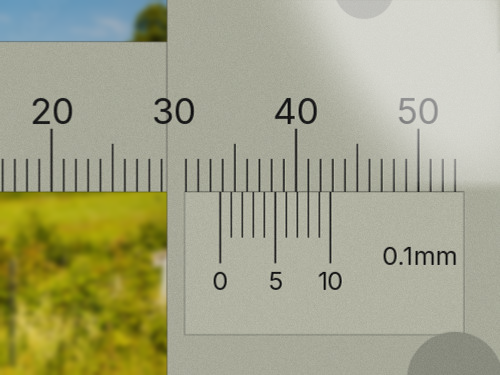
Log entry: 33.8 mm
